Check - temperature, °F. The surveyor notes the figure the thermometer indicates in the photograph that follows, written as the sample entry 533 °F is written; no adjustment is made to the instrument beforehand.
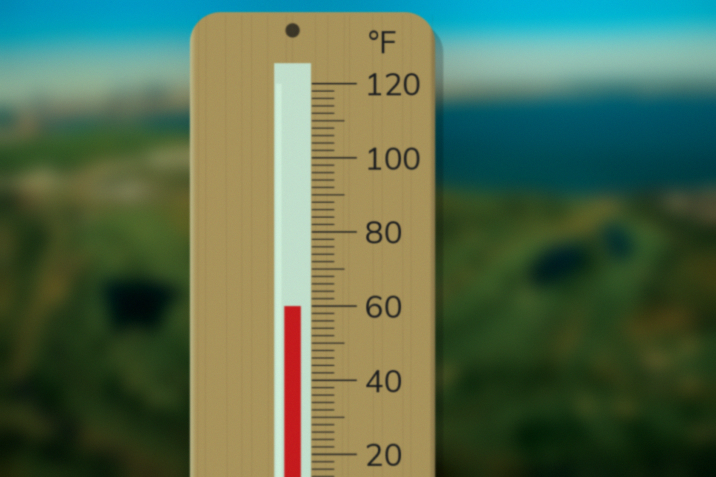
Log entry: 60 °F
